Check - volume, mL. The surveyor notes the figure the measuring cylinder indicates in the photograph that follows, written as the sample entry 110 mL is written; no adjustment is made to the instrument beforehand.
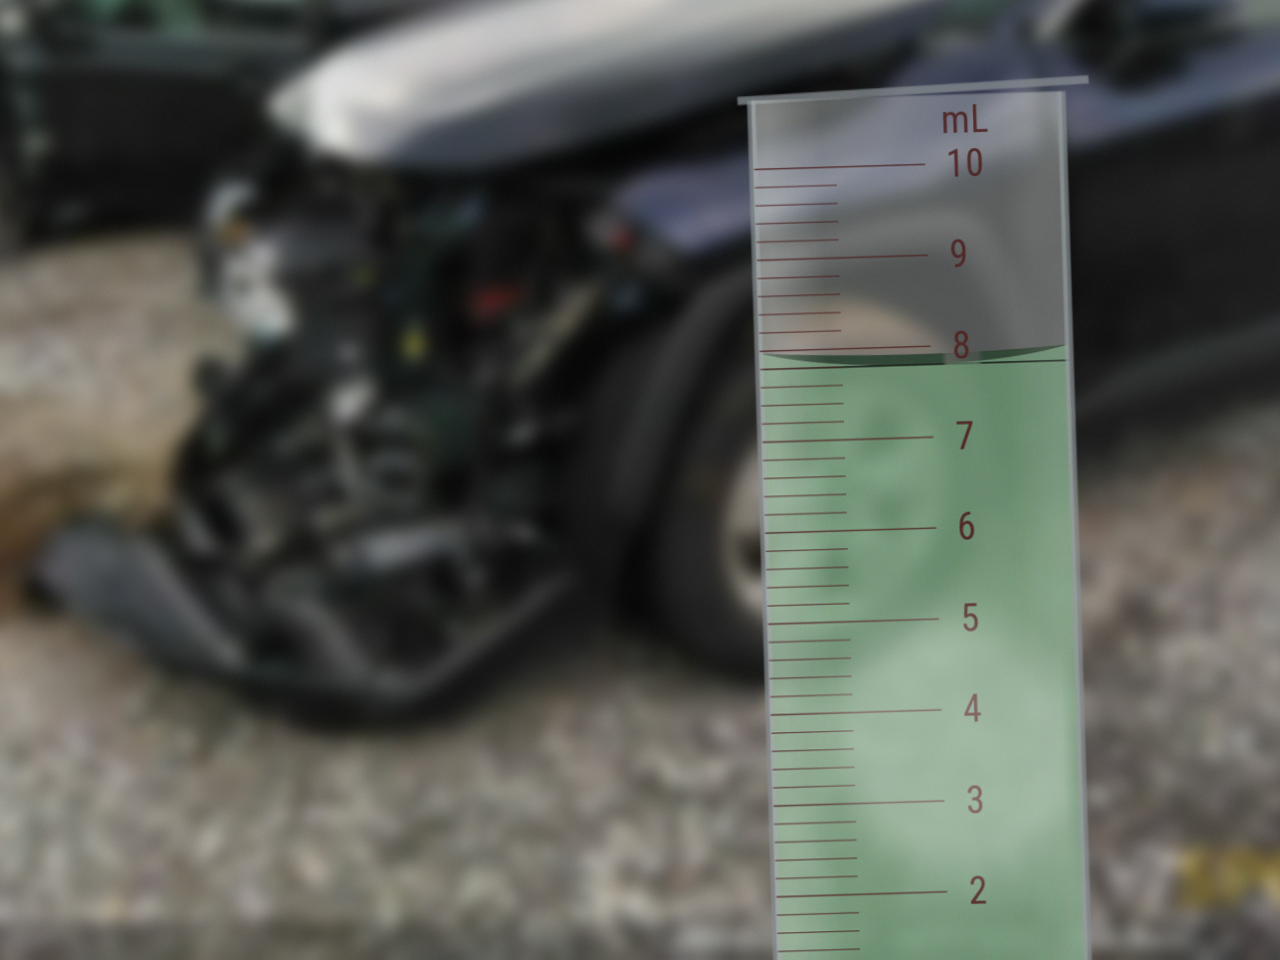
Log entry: 7.8 mL
